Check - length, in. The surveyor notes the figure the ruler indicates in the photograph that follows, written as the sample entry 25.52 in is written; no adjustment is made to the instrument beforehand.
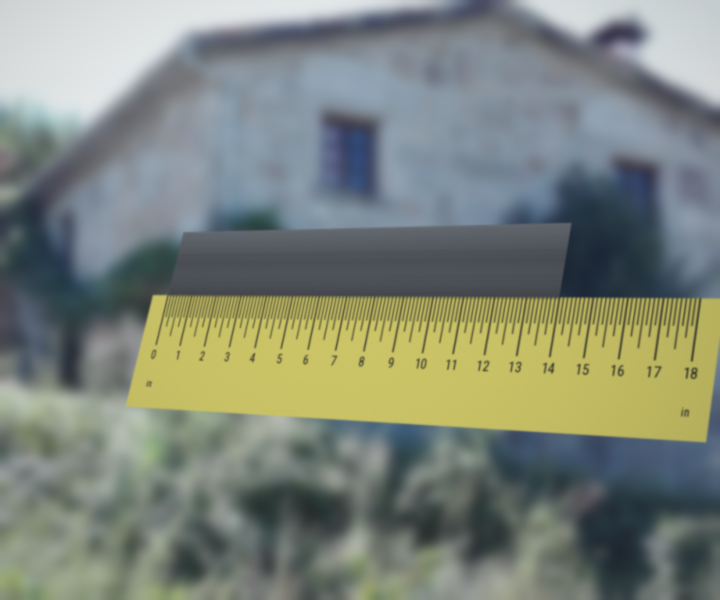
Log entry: 14 in
